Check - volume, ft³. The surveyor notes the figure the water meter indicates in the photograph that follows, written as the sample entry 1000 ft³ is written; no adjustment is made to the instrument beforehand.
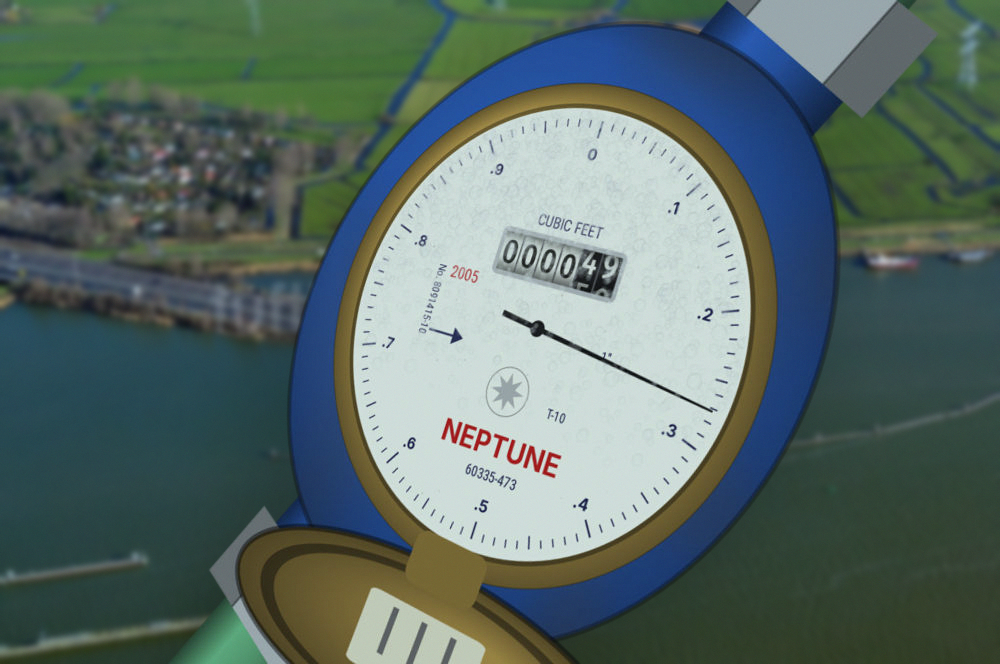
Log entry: 49.27 ft³
